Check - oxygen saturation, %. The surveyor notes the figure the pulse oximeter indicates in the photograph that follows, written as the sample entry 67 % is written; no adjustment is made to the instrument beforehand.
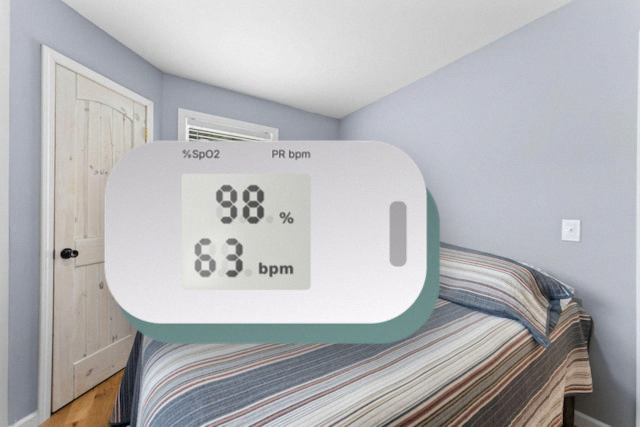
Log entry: 98 %
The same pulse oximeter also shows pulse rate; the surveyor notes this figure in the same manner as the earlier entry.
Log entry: 63 bpm
